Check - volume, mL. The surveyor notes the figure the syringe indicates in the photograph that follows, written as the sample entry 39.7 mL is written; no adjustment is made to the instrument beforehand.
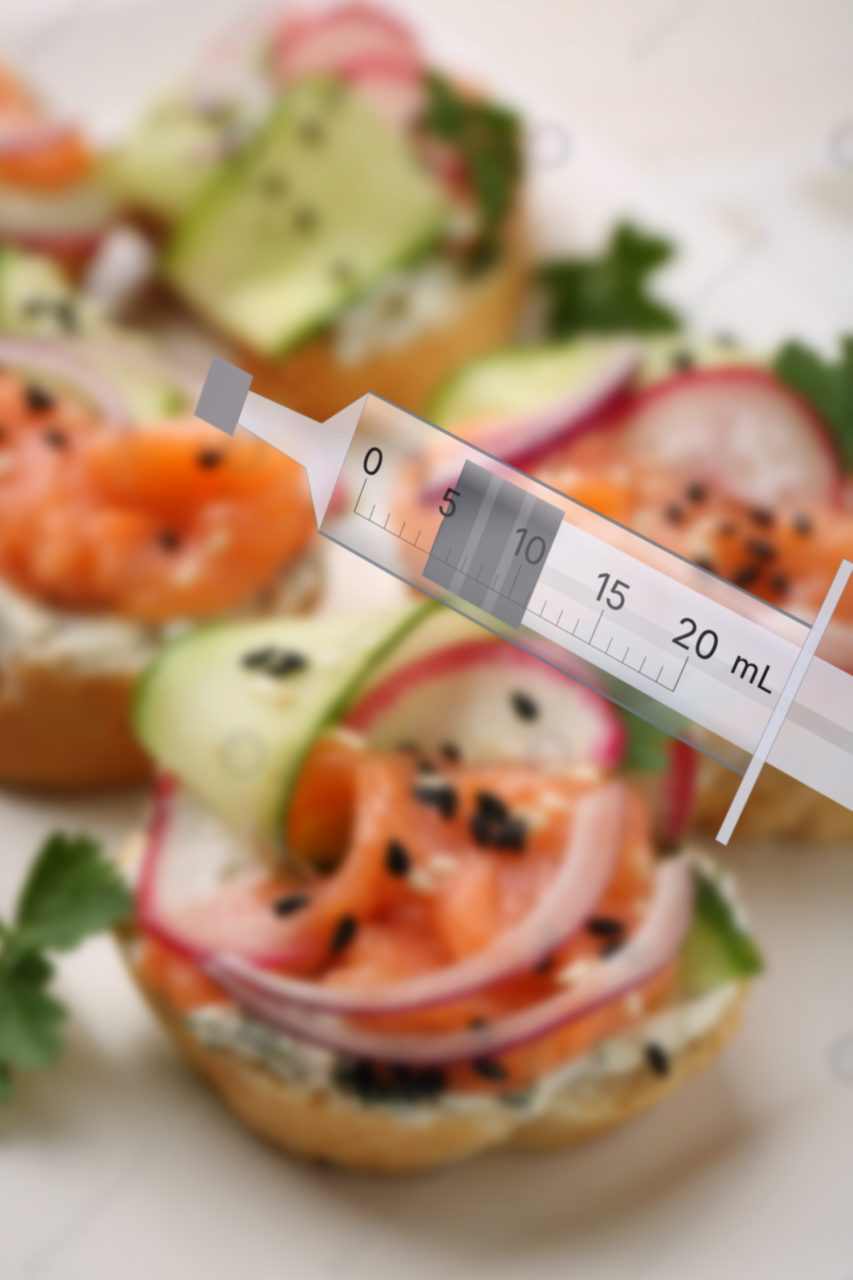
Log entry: 5 mL
